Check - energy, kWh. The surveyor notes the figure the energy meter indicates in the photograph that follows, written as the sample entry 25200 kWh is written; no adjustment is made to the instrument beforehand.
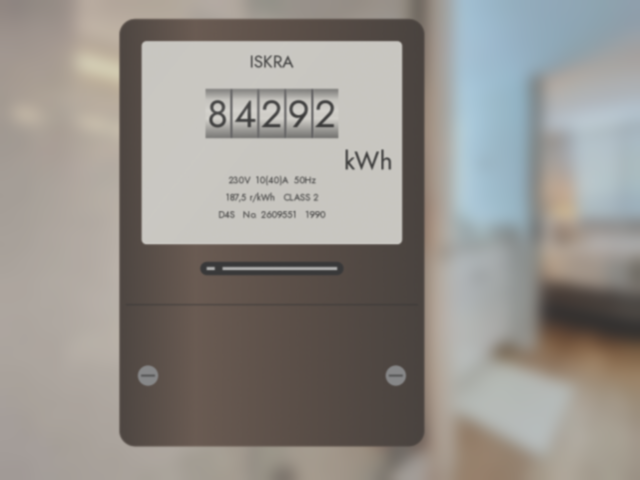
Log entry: 84292 kWh
